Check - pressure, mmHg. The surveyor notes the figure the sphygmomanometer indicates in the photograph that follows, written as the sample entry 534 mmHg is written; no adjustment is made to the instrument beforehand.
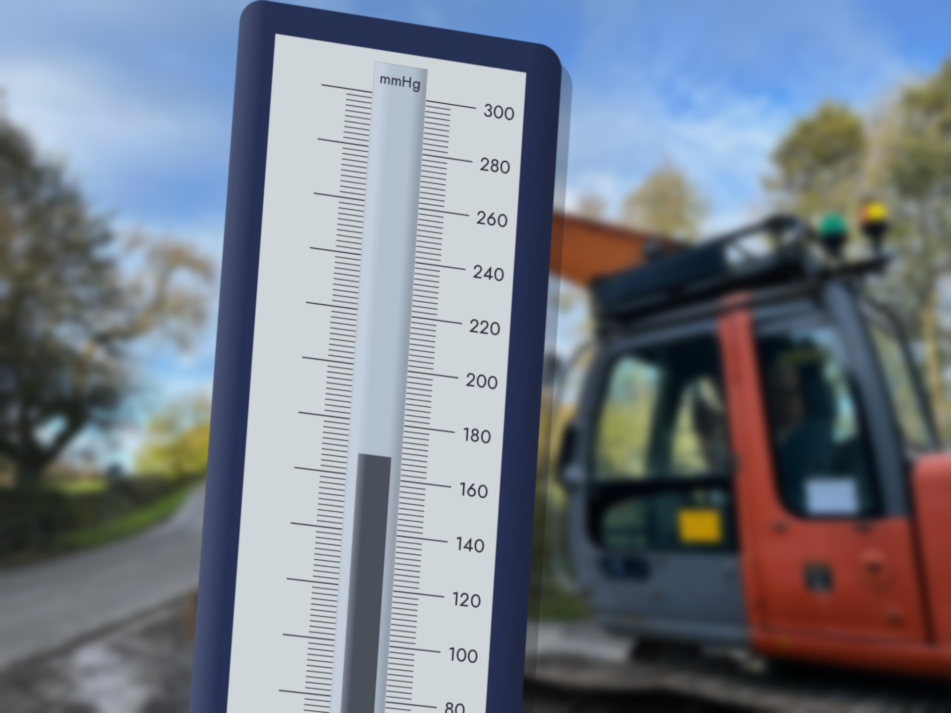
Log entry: 168 mmHg
